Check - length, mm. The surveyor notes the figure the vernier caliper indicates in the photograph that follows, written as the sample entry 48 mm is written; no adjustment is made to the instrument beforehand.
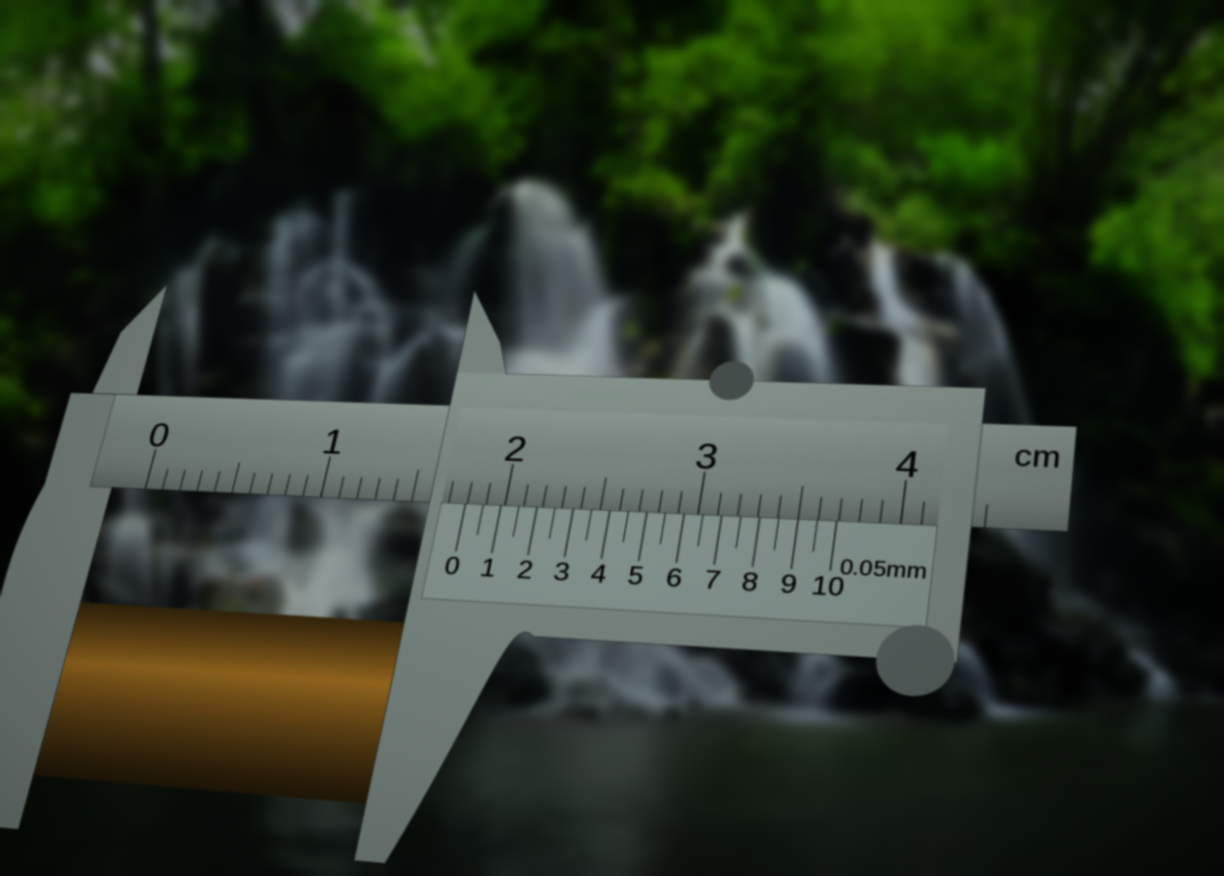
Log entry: 17.9 mm
